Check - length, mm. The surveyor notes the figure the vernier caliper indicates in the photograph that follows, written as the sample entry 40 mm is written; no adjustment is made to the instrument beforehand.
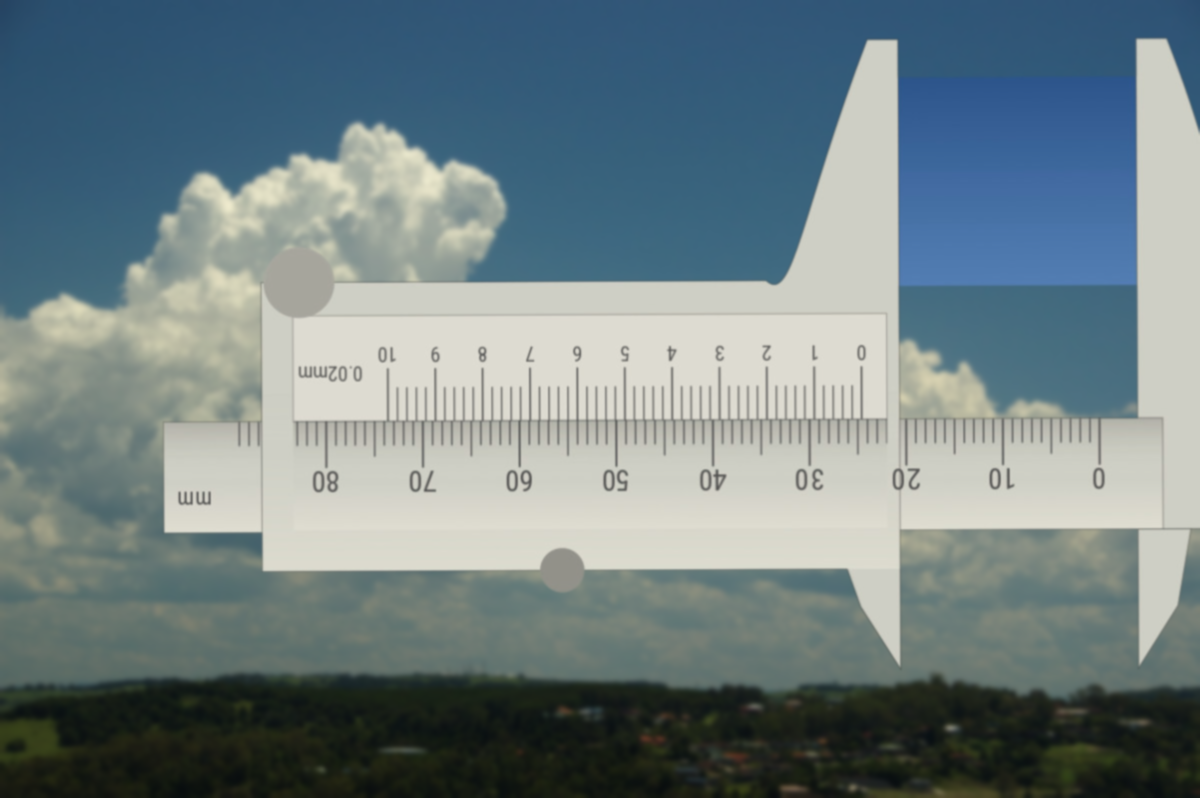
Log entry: 24.6 mm
